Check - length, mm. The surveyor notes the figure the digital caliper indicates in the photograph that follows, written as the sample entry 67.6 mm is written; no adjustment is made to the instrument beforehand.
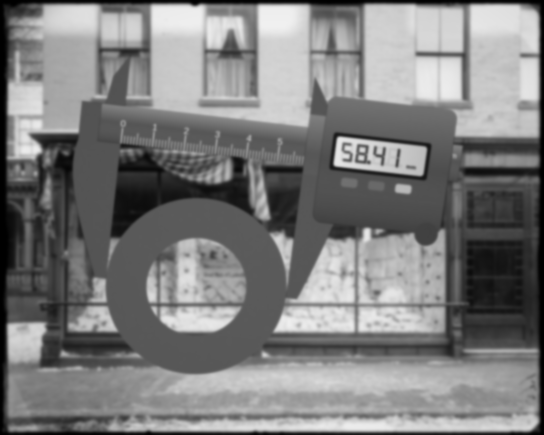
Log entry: 58.41 mm
